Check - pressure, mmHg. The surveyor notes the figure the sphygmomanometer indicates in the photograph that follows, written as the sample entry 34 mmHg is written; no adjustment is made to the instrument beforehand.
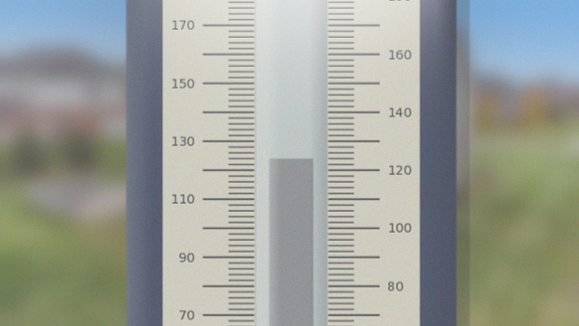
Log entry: 124 mmHg
